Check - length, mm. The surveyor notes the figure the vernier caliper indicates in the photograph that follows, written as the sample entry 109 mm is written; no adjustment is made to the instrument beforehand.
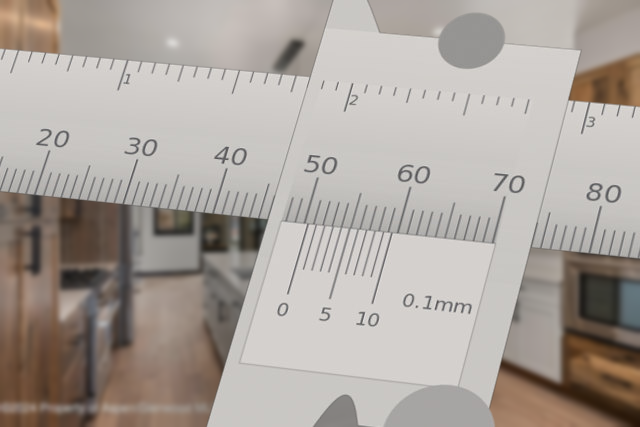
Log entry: 50.4 mm
